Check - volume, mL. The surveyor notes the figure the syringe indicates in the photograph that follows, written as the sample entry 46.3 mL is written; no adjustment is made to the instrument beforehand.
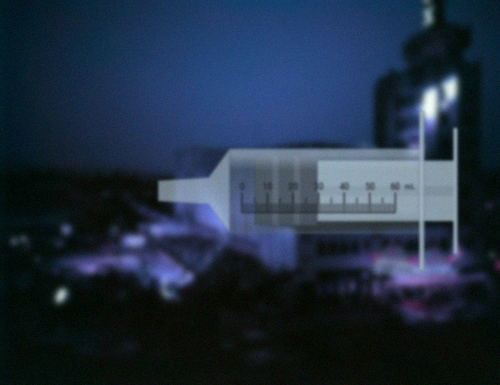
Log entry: 5 mL
